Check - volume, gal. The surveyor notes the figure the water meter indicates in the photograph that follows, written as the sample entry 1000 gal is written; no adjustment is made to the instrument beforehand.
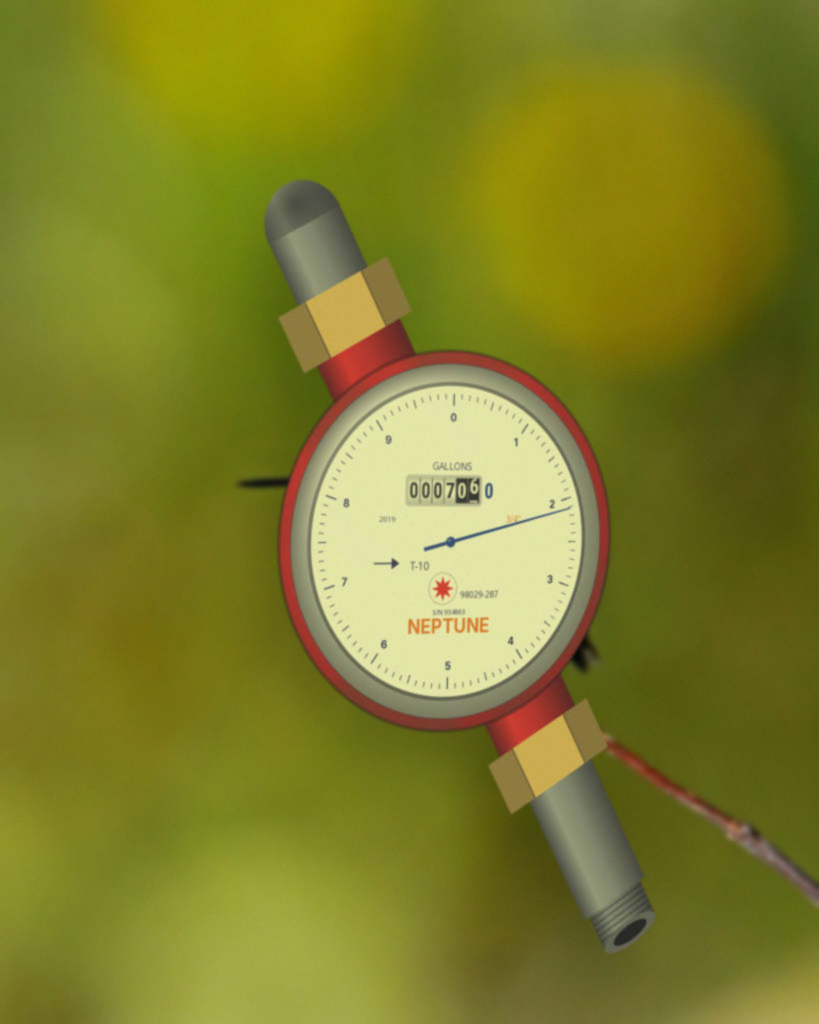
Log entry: 7062.1 gal
